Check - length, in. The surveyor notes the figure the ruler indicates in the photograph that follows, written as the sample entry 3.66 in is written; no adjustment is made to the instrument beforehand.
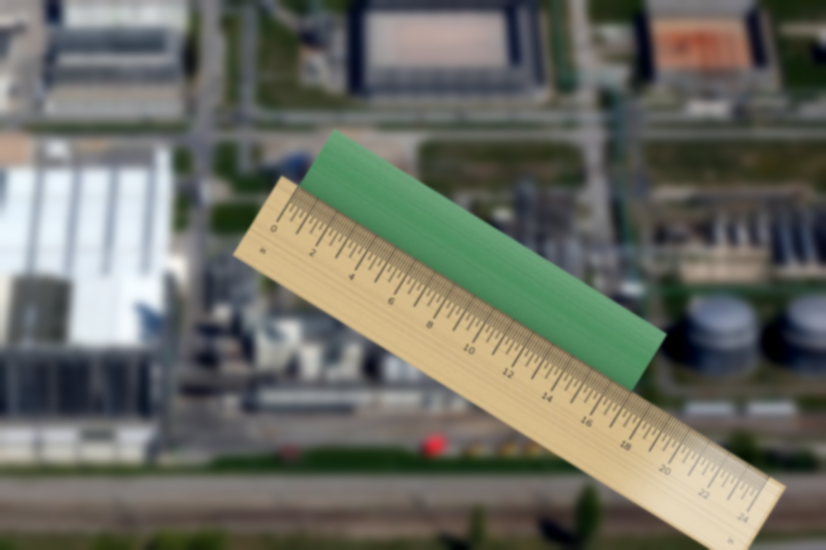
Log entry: 17 in
